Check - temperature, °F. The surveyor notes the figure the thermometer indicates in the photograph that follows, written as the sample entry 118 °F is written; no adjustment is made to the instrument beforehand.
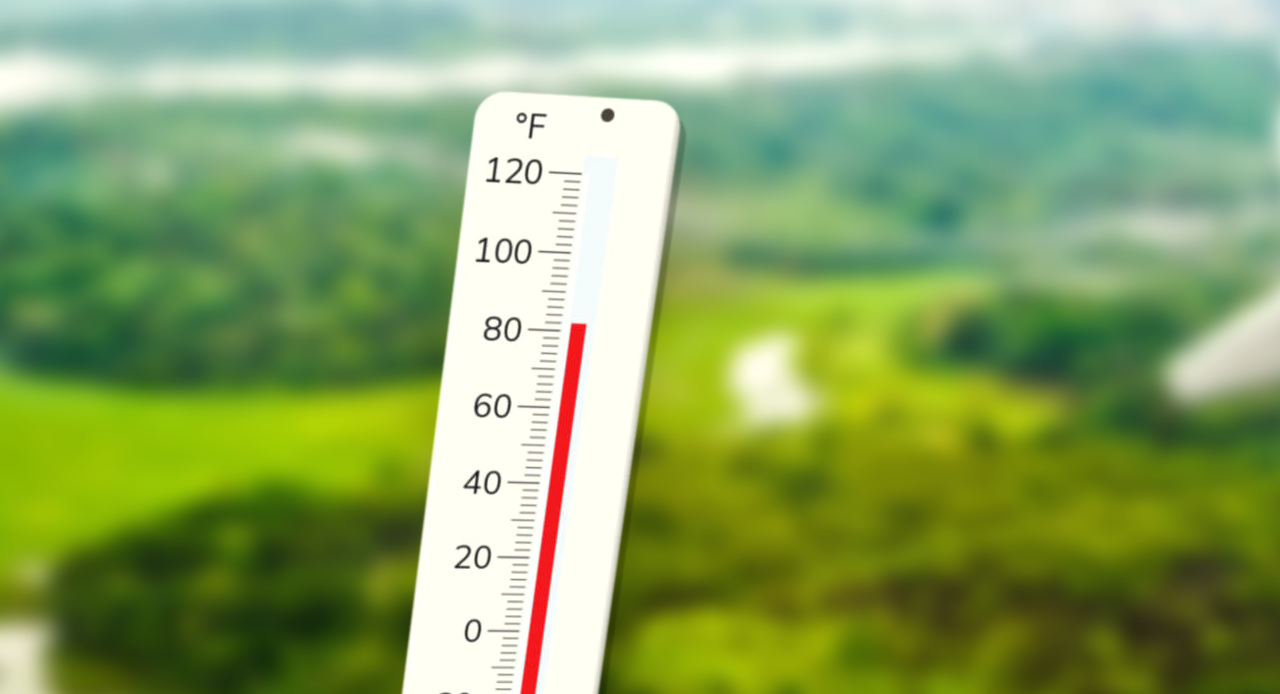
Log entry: 82 °F
